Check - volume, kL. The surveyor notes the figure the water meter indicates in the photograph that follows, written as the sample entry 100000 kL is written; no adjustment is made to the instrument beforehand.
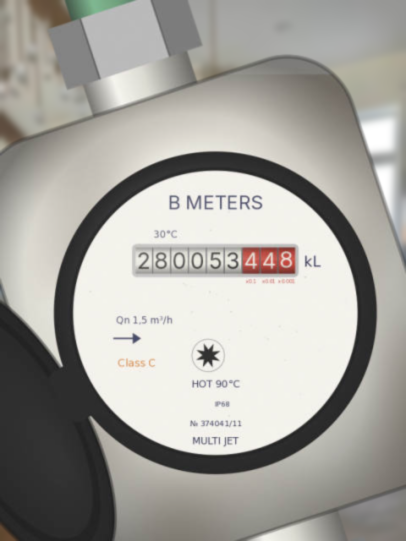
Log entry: 280053.448 kL
